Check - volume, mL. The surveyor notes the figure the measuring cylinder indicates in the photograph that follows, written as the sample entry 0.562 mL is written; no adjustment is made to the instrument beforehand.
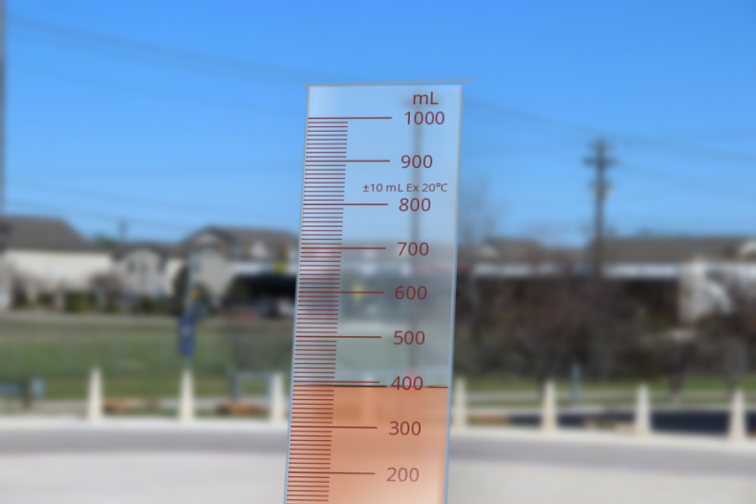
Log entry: 390 mL
